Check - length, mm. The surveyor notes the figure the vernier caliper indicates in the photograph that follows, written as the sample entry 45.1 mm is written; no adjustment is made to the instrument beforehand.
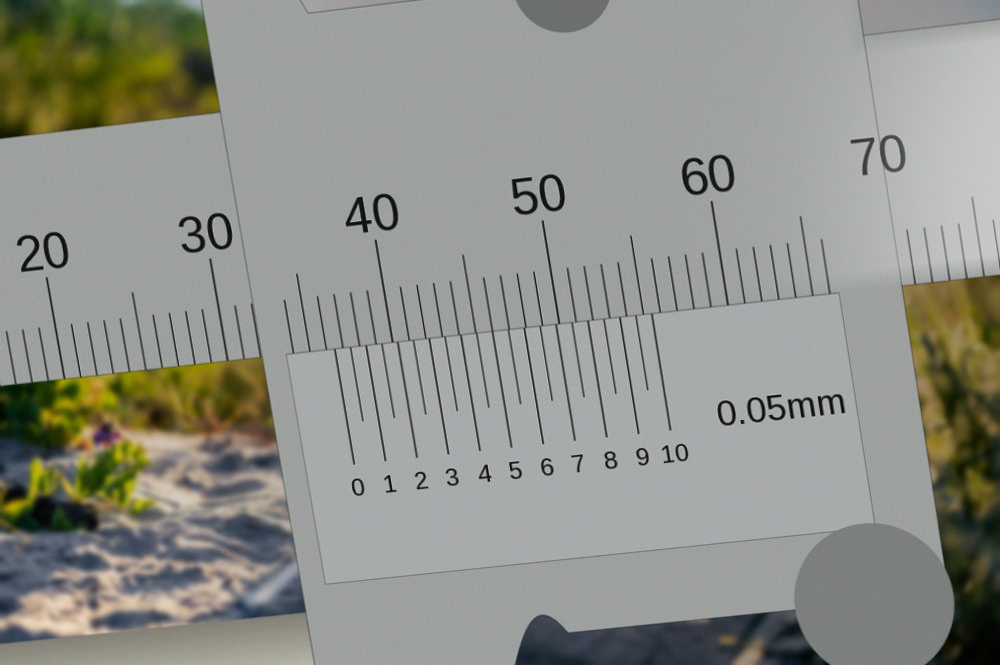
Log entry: 36.5 mm
